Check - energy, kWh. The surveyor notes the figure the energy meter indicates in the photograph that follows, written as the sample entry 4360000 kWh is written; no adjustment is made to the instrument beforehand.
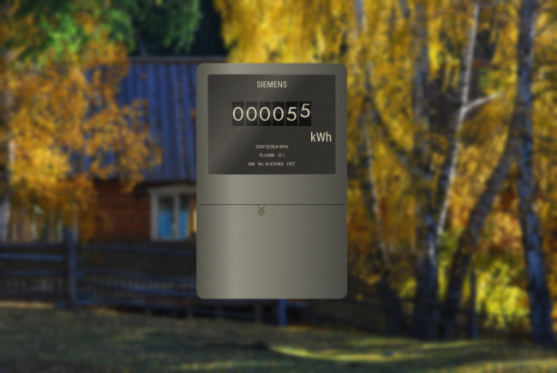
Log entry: 55 kWh
